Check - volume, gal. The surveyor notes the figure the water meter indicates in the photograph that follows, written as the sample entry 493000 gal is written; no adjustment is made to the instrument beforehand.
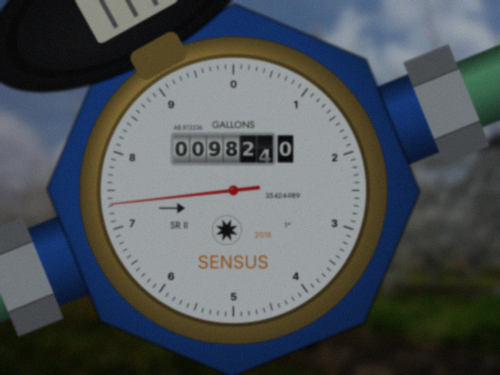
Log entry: 98237.3 gal
